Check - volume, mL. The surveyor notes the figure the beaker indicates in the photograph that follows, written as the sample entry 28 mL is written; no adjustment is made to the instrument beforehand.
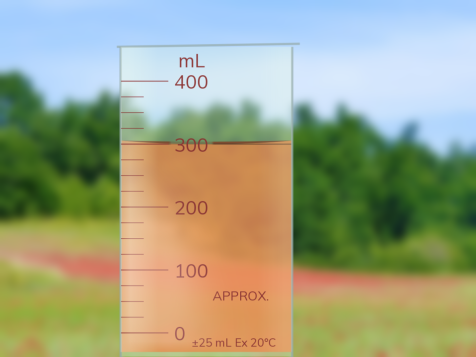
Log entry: 300 mL
